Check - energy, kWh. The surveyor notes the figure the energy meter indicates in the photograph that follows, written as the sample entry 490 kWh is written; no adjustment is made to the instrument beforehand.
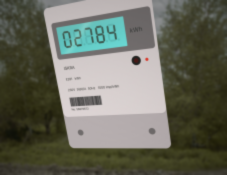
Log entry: 2784 kWh
